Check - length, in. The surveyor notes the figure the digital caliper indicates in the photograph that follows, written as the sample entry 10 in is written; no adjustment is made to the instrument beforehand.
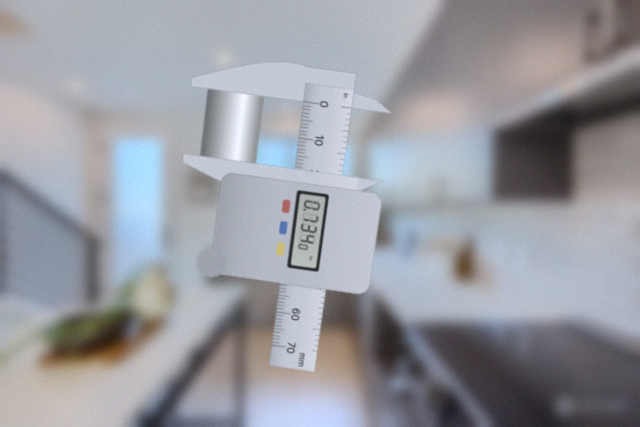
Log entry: 0.7340 in
